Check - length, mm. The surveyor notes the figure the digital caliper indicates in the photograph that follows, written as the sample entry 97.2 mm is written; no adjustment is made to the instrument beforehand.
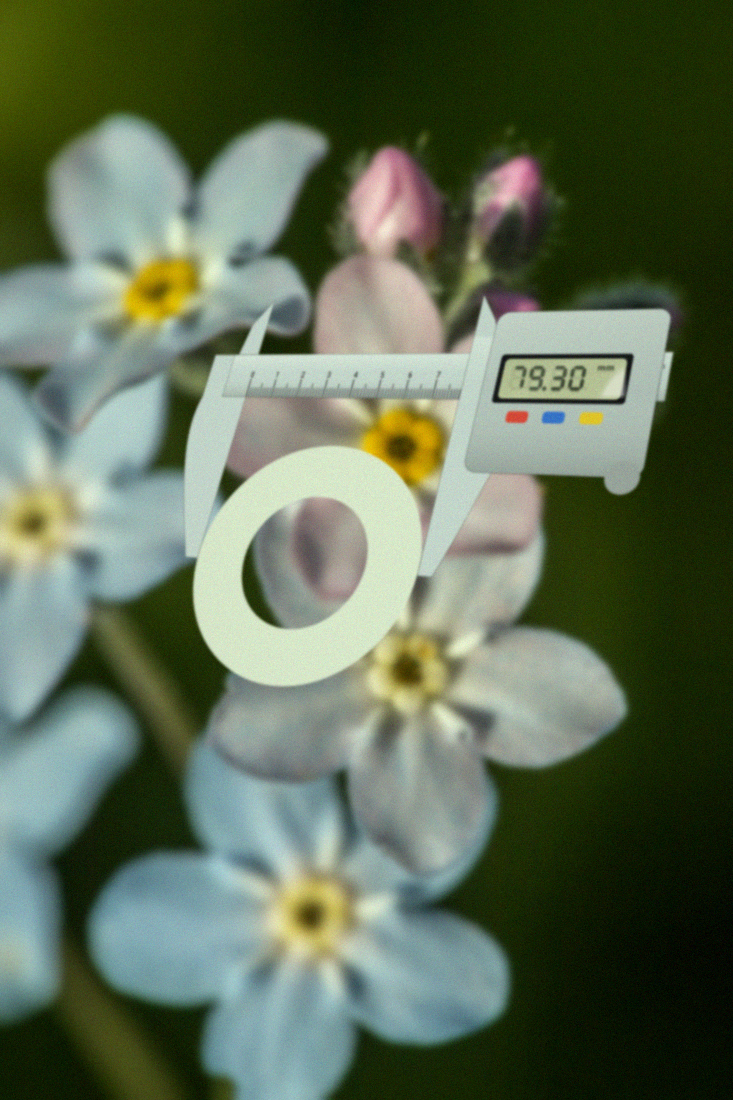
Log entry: 79.30 mm
